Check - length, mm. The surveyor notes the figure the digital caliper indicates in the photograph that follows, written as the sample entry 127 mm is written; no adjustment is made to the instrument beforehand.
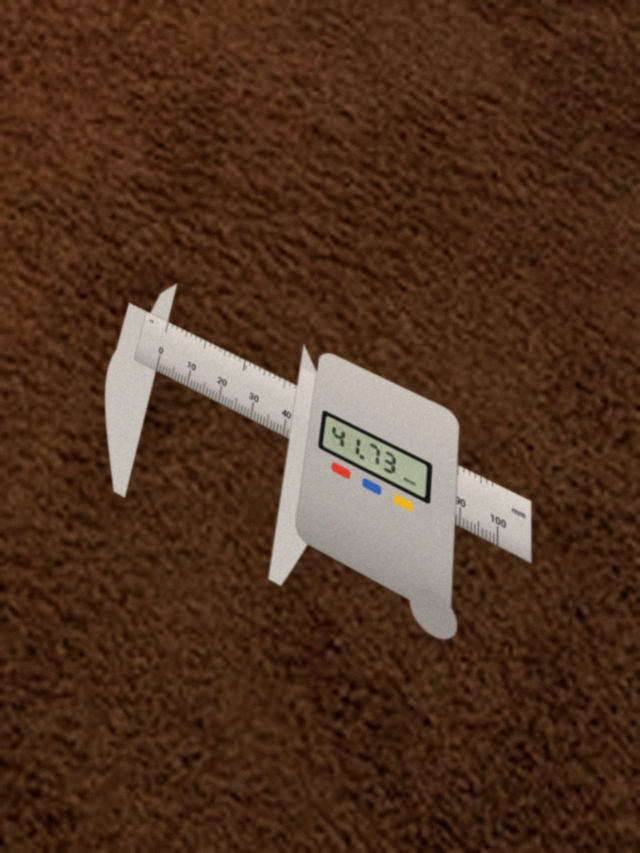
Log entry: 41.73 mm
